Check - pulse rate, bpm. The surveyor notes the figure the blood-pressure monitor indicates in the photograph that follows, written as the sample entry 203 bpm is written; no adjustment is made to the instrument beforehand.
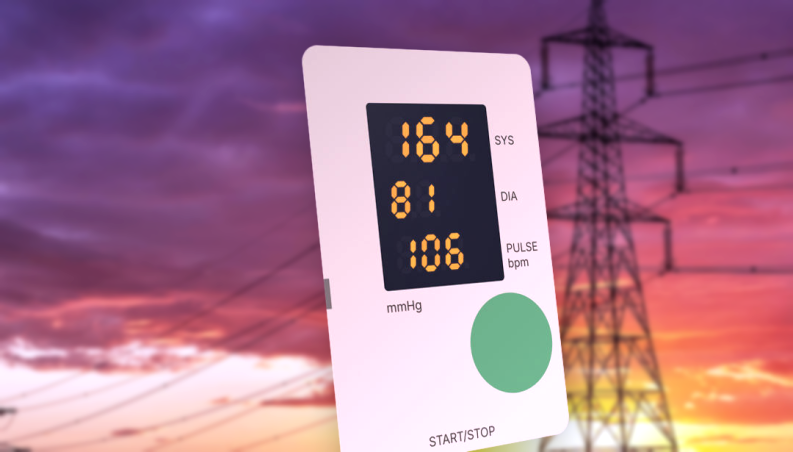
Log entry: 106 bpm
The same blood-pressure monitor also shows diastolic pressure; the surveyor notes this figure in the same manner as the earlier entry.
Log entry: 81 mmHg
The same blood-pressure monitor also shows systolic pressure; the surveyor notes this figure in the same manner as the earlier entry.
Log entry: 164 mmHg
